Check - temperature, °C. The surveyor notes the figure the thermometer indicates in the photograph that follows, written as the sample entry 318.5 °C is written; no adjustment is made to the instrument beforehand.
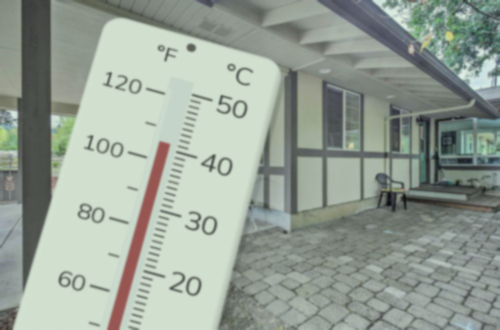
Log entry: 41 °C
